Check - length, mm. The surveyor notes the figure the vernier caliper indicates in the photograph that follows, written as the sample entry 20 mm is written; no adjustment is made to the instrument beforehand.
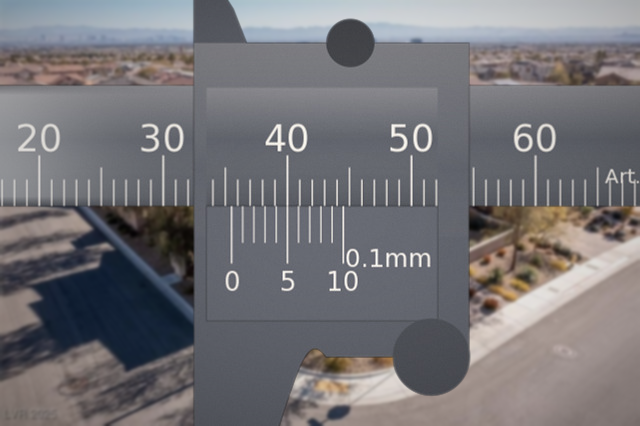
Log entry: 35.5 mm
